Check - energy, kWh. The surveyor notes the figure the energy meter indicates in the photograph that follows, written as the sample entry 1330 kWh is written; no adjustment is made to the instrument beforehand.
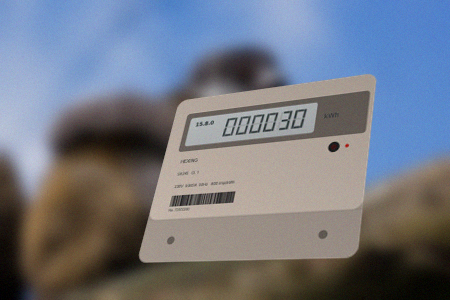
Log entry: 30 kWh
